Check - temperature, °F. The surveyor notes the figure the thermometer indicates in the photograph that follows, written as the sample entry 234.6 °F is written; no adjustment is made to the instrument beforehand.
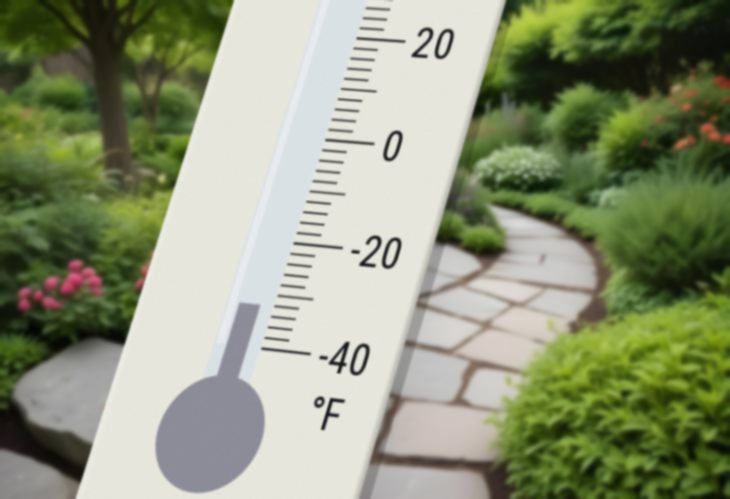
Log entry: -32 °F
